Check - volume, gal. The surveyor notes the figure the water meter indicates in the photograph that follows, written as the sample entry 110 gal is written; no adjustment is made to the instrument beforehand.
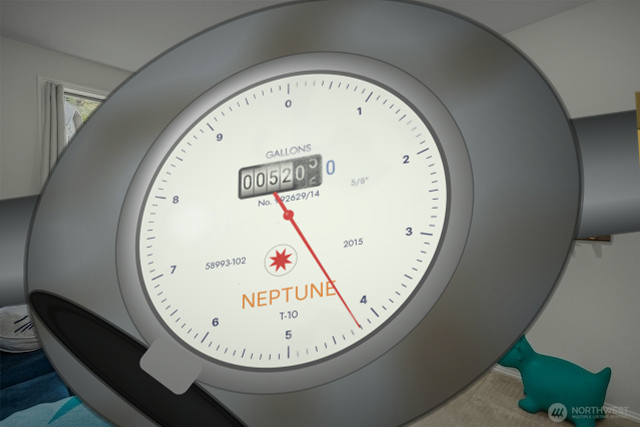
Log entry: 52054.2 gal
